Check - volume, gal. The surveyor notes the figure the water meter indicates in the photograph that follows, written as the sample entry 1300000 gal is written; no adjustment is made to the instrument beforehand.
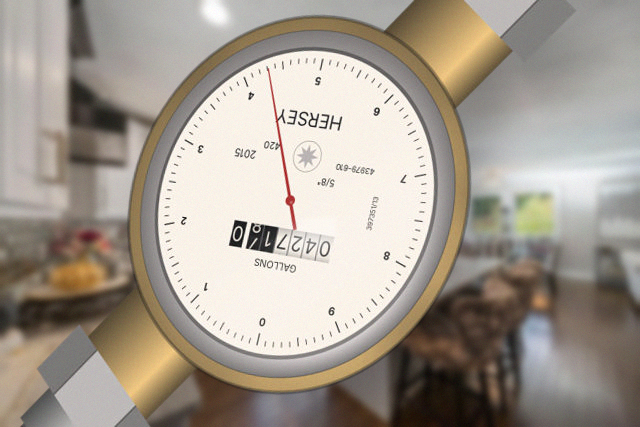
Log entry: 427174.3 gal
